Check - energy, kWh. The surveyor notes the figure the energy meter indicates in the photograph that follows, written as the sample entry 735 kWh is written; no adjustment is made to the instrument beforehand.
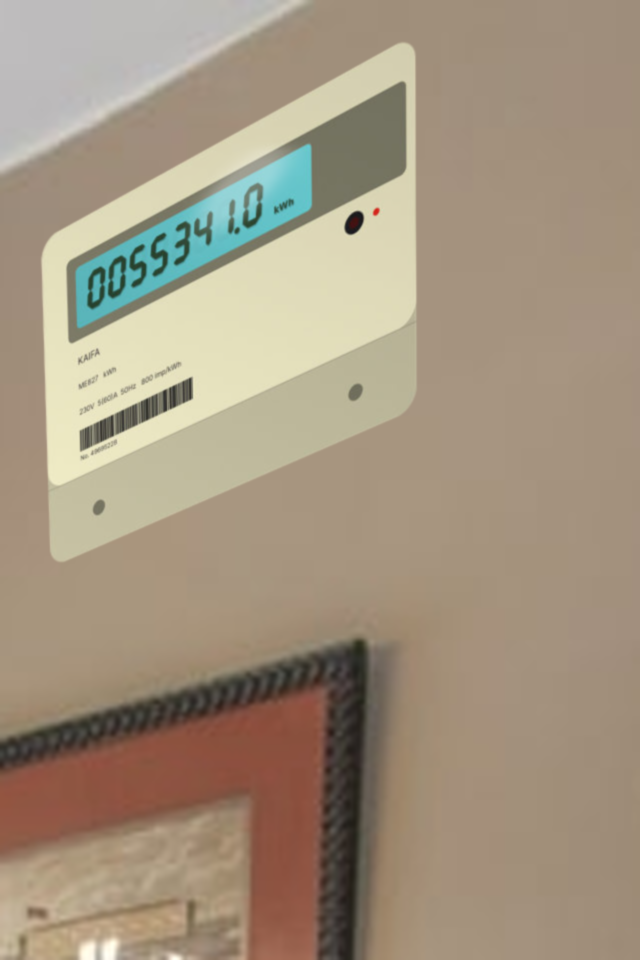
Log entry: 55341.0 kWh
